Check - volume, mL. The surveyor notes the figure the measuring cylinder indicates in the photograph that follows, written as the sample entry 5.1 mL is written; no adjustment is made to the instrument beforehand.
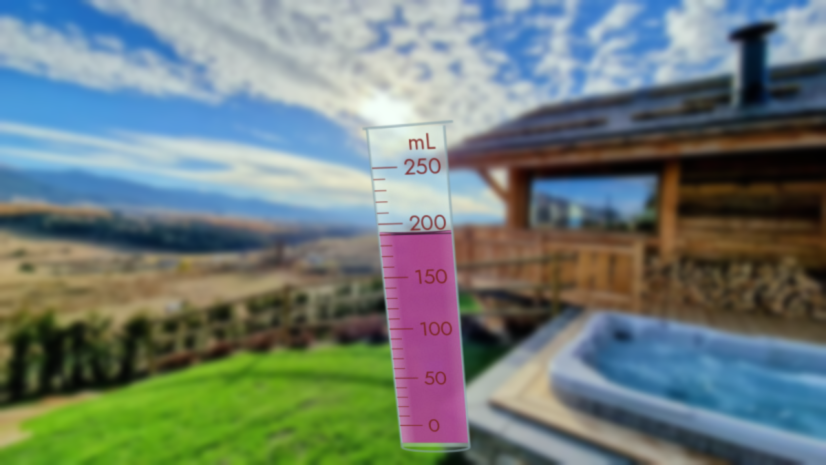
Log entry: 190 mL
